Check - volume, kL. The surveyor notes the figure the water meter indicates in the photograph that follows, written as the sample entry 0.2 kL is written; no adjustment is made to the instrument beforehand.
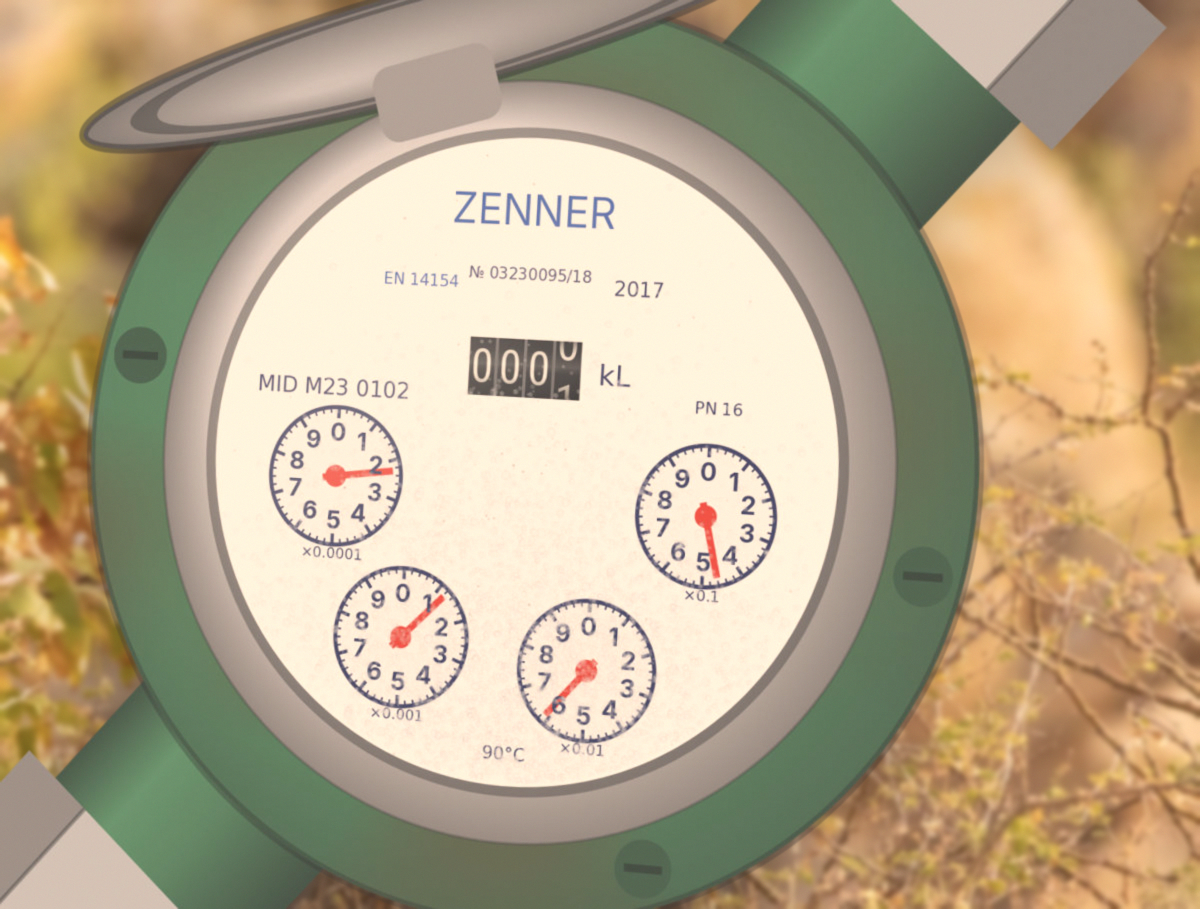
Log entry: 0.4612 kL
